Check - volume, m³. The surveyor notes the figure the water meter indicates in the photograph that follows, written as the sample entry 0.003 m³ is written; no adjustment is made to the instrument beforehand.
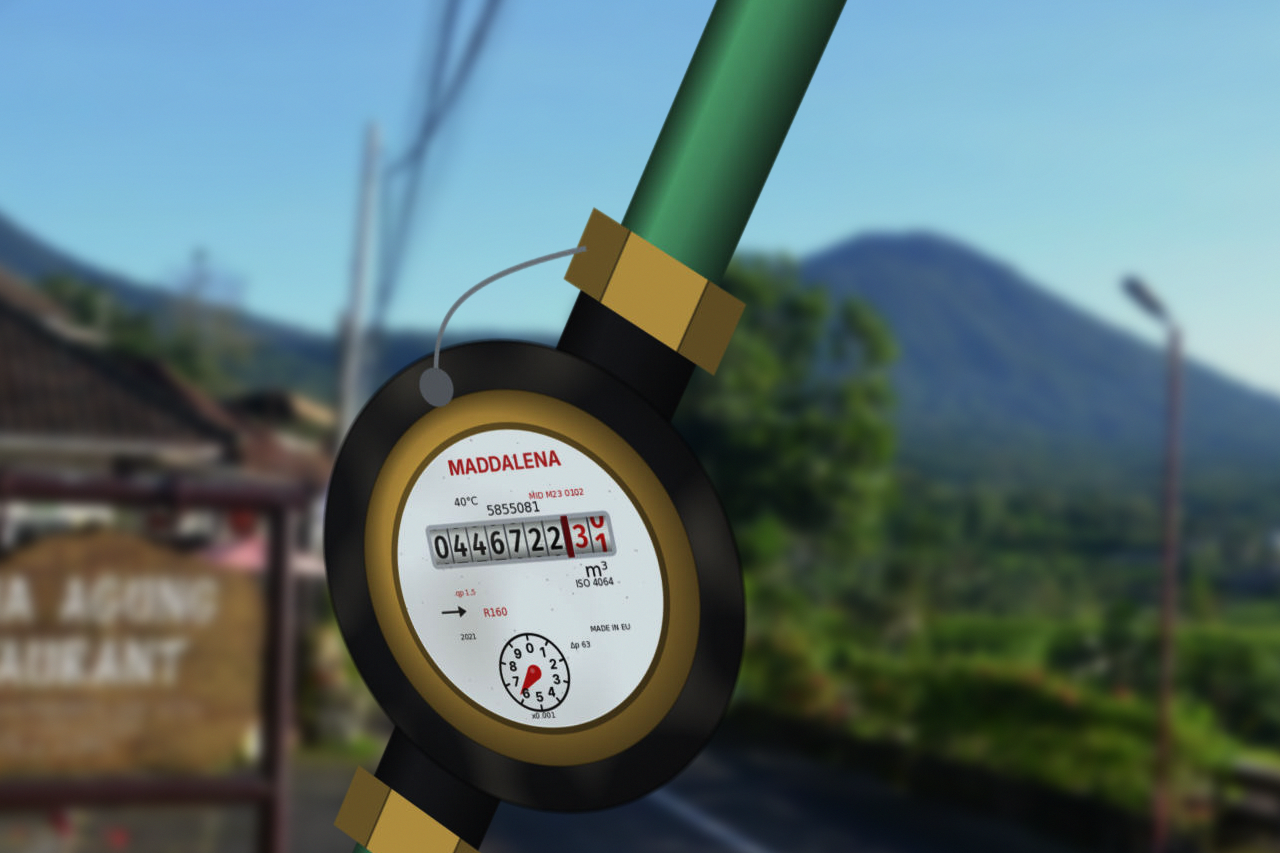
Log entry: 446722.306 m³
